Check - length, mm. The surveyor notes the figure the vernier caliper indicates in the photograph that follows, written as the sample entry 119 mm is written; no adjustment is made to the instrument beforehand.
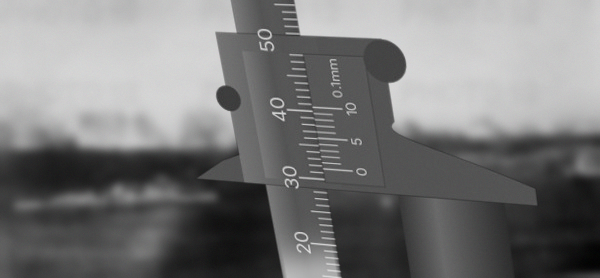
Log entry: 31.6 mm
